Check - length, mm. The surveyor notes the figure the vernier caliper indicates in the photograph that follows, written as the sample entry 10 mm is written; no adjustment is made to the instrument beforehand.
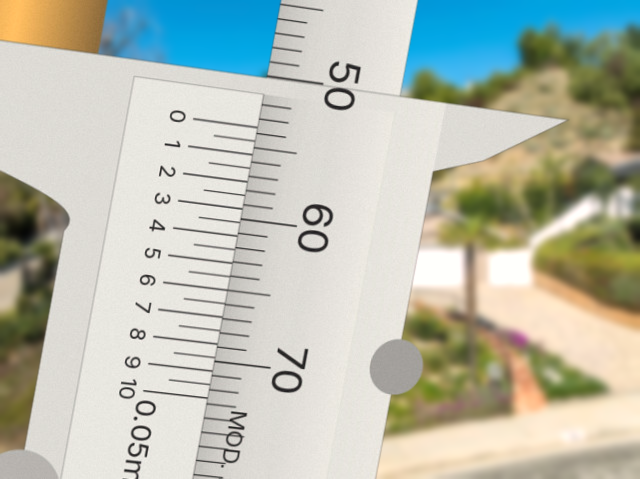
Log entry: 53.6 mm
